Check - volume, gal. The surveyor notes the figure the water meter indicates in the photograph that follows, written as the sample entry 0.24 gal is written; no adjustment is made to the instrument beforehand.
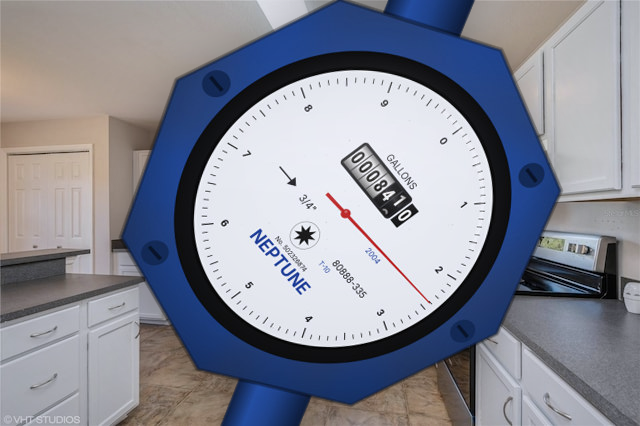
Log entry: 8412.4 gal
